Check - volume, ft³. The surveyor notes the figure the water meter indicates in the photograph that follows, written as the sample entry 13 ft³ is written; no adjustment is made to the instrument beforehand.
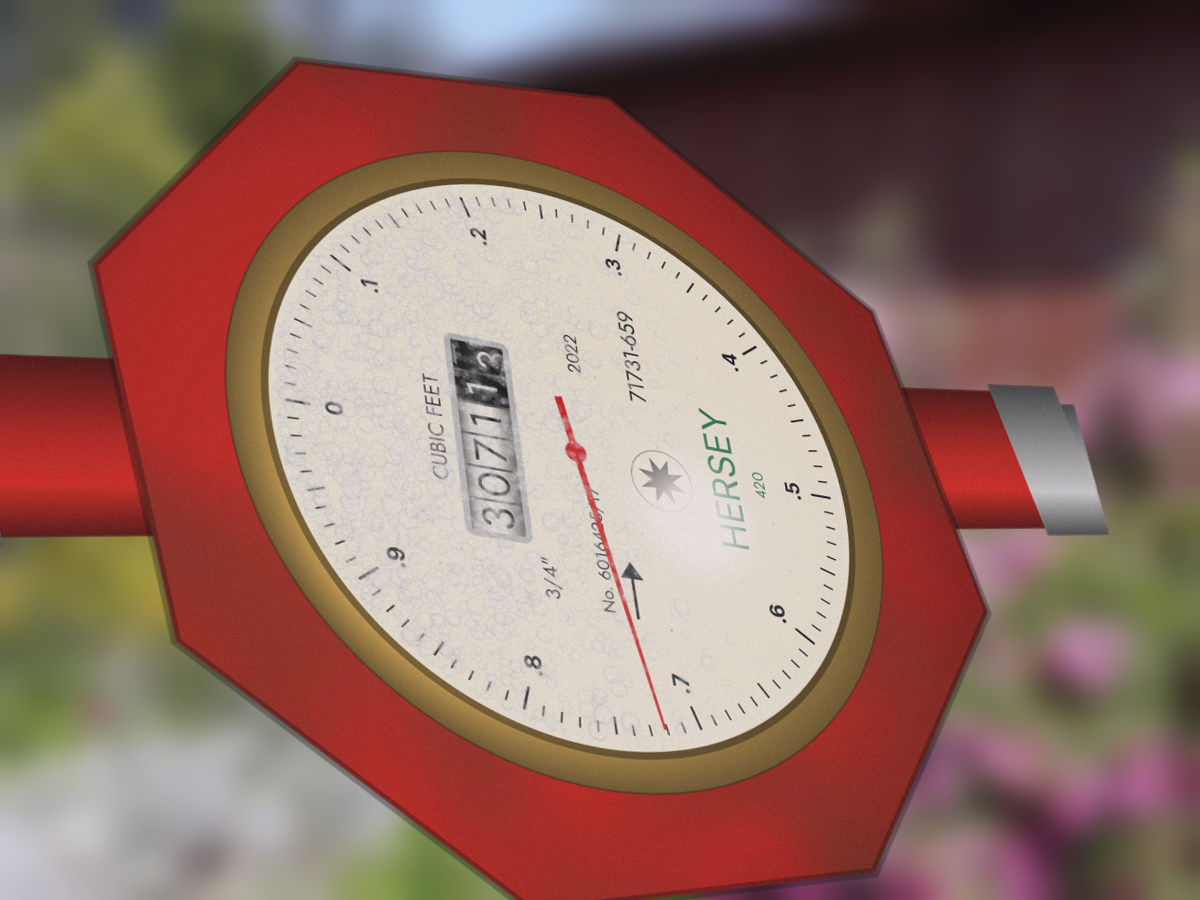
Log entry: 307112.72 ft³
